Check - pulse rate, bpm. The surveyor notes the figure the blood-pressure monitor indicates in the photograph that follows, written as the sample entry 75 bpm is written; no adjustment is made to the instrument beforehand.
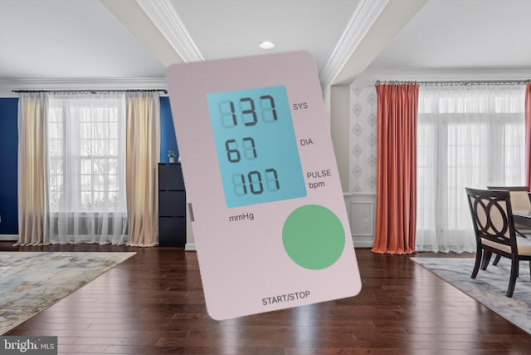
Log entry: 107 bpm
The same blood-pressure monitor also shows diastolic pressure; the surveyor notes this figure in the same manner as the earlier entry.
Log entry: 67 mmHg
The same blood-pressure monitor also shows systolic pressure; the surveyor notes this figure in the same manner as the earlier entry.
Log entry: 137 mmHg
